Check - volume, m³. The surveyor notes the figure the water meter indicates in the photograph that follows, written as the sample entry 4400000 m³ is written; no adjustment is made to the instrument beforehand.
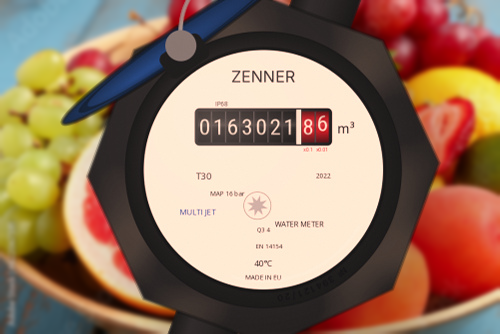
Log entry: 163021.86 m³
